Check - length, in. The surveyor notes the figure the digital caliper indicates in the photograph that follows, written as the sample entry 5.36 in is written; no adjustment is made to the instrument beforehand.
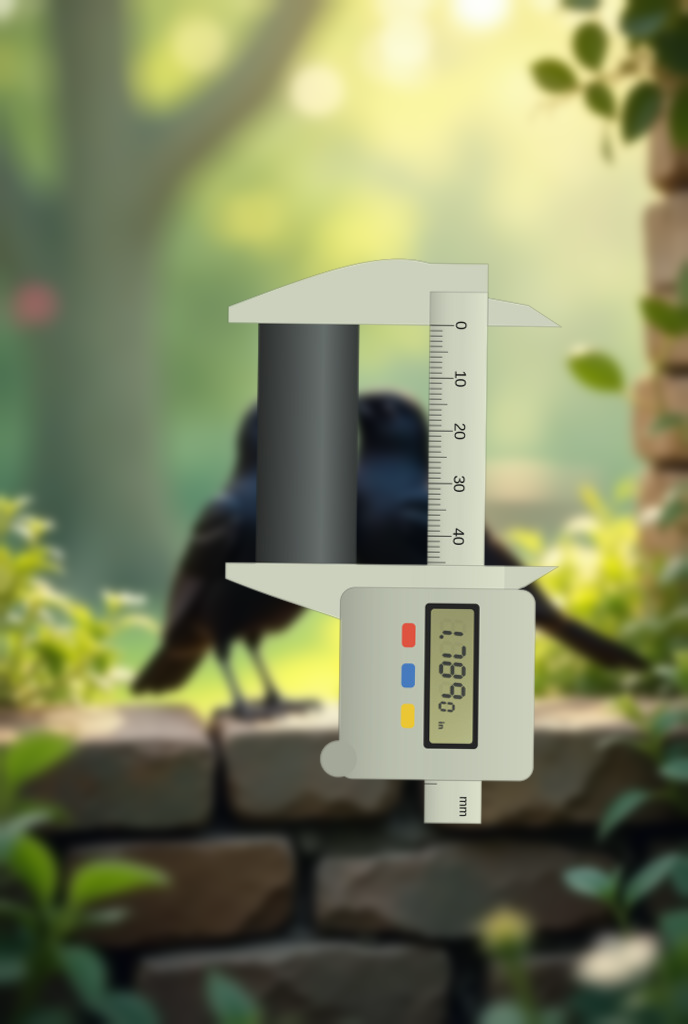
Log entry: 1.7890 in
